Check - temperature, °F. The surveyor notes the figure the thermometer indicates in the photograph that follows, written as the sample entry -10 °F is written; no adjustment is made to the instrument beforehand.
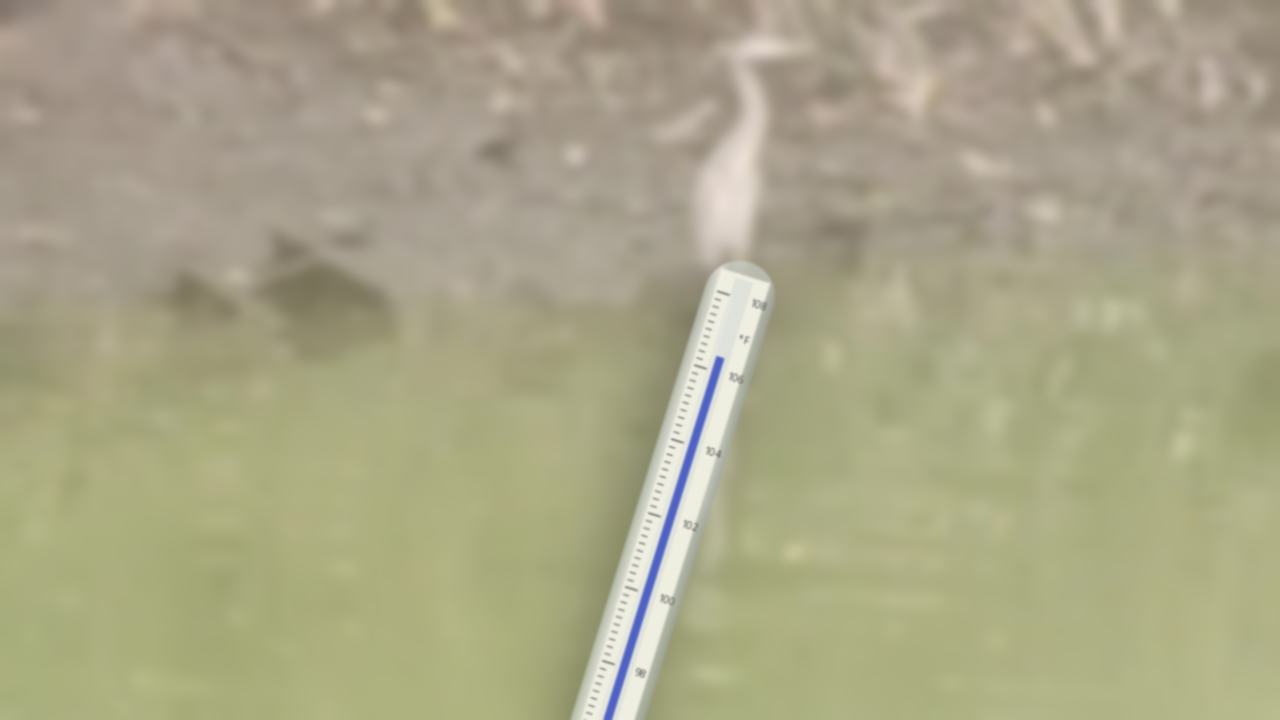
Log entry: 106.4 °F
